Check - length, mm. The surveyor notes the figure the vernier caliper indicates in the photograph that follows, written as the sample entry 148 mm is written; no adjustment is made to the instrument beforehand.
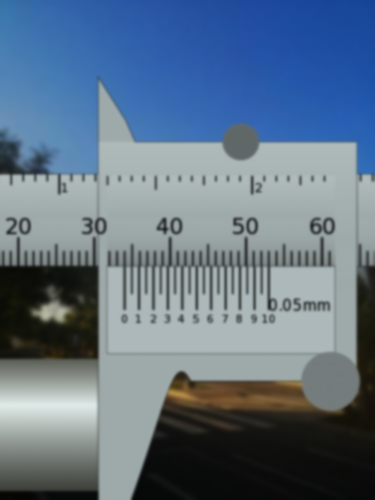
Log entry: 34.0 mm
